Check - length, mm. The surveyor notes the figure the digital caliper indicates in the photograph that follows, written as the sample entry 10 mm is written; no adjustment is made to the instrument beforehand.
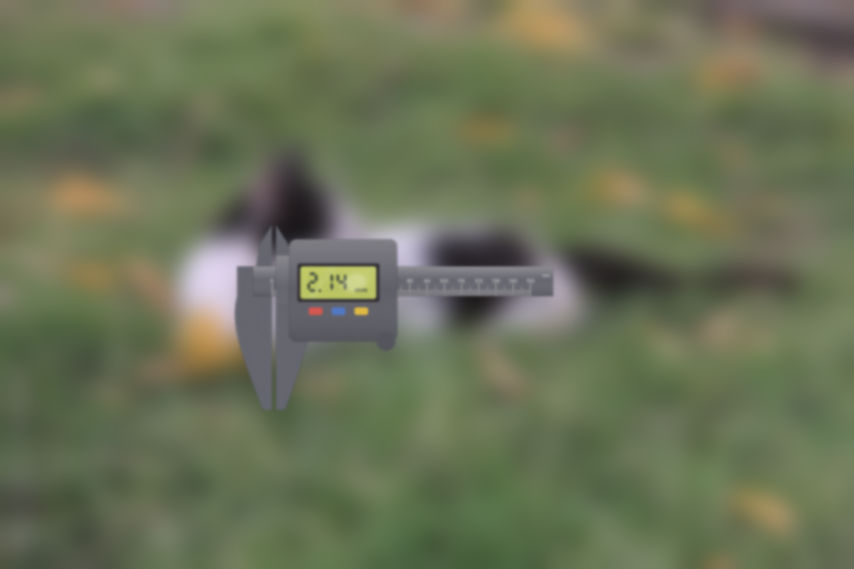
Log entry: 2.14 mm
